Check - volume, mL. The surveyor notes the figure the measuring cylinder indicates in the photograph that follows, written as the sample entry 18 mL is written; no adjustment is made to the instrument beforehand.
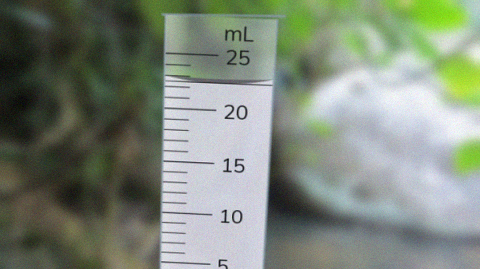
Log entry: 22.5 mL
